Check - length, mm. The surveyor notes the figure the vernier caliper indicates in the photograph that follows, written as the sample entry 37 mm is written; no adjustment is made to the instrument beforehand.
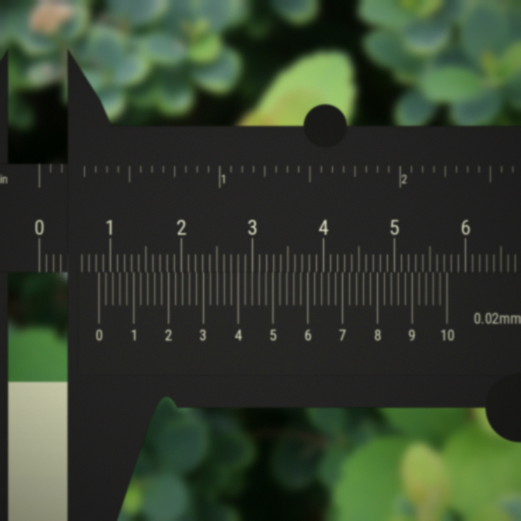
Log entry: 8.4 mm
